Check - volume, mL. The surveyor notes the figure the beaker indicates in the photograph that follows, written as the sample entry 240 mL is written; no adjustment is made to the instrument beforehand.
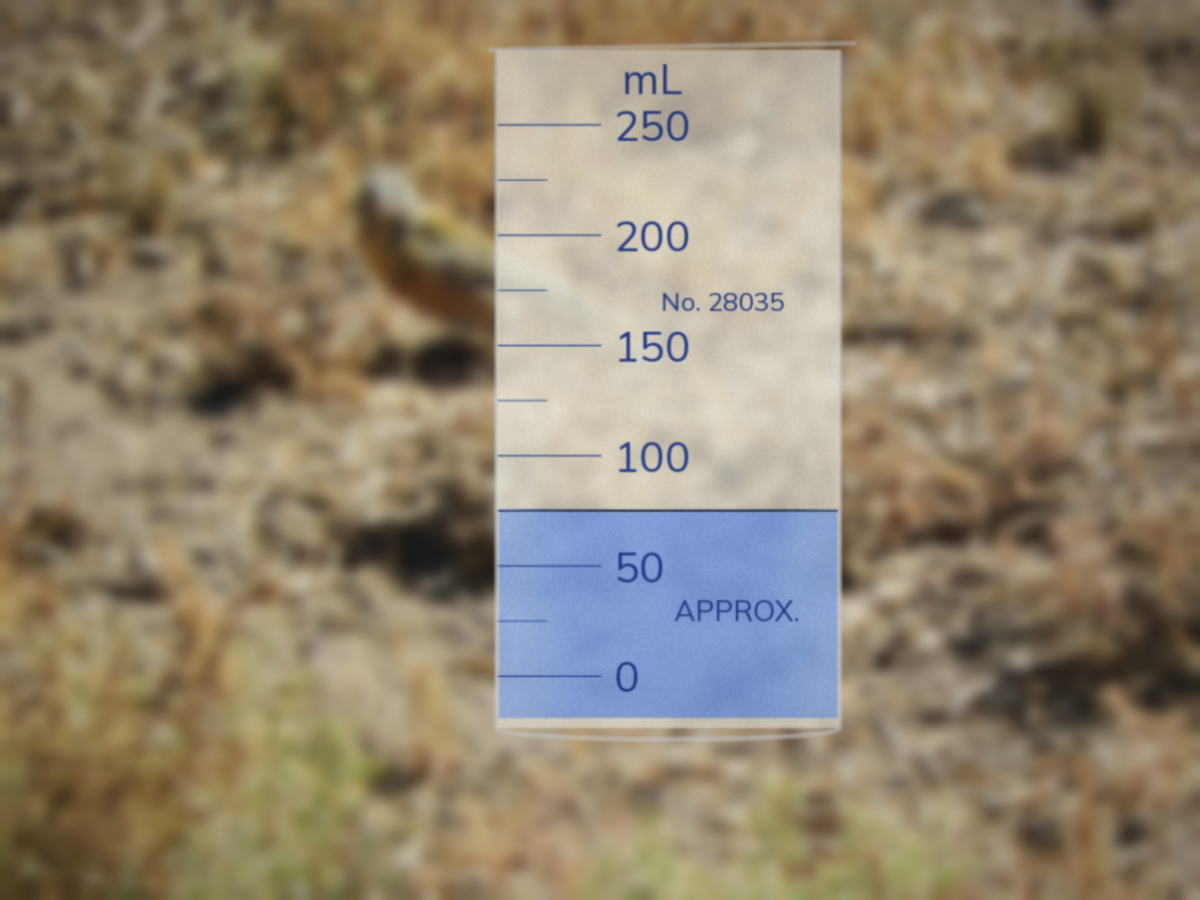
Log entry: 75 mL
